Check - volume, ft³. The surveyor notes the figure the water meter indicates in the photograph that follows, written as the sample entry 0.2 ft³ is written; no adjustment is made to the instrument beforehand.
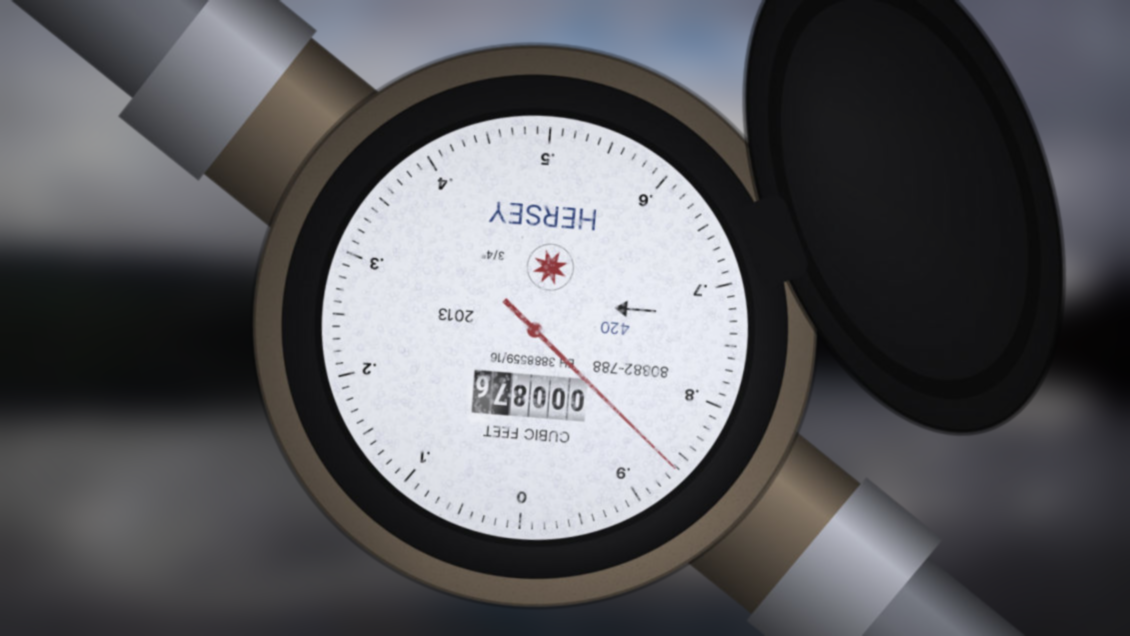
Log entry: 875.86 ft³
